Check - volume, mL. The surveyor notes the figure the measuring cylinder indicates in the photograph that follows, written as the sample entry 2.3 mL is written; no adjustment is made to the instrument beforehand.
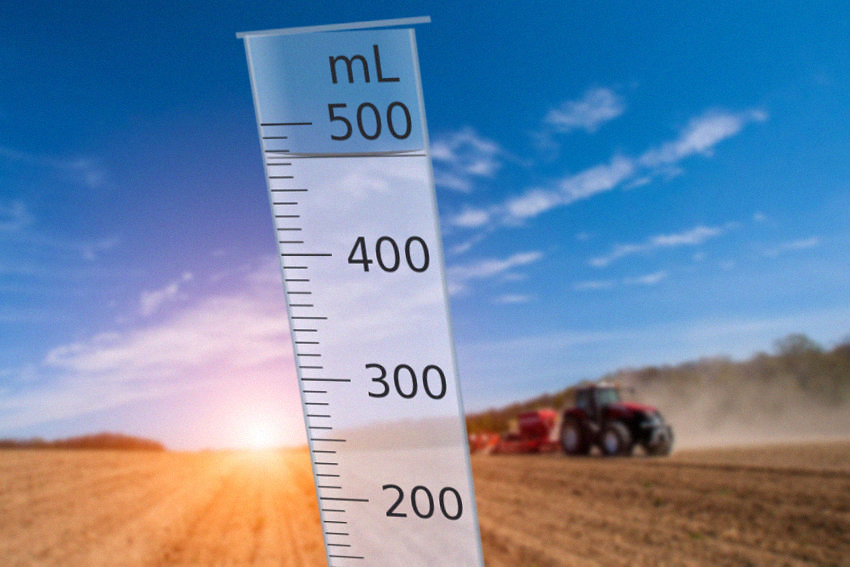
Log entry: 475 mL
